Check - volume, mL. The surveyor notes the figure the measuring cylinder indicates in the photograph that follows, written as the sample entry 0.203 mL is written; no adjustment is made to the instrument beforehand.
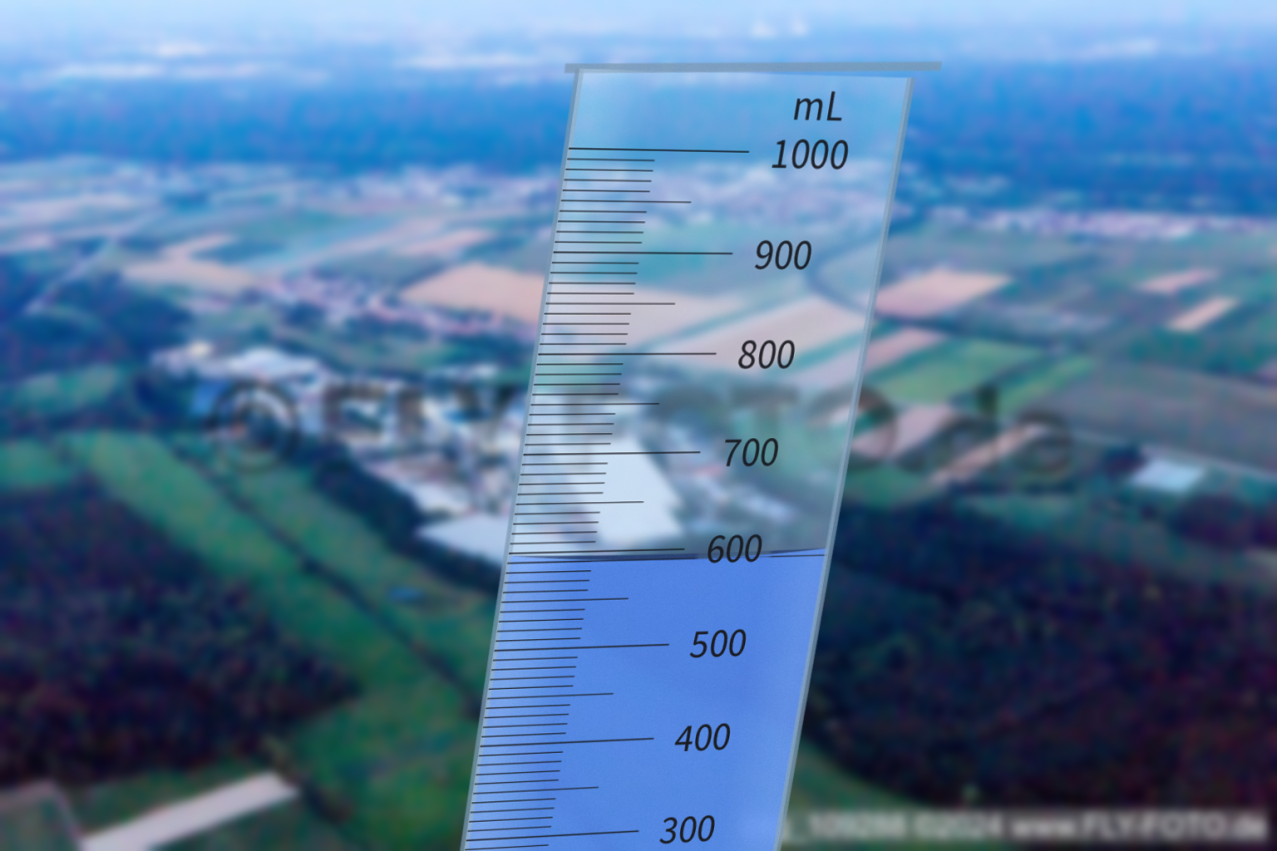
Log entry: 590 mL
